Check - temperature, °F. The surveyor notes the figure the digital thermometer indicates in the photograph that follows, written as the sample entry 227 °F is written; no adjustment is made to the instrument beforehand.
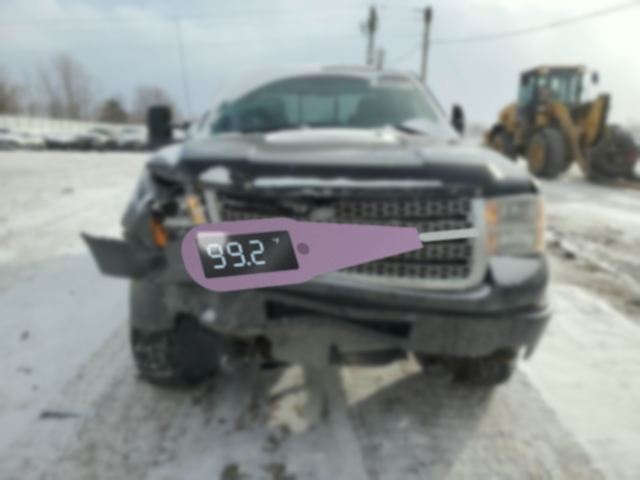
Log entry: 99.2 °F
